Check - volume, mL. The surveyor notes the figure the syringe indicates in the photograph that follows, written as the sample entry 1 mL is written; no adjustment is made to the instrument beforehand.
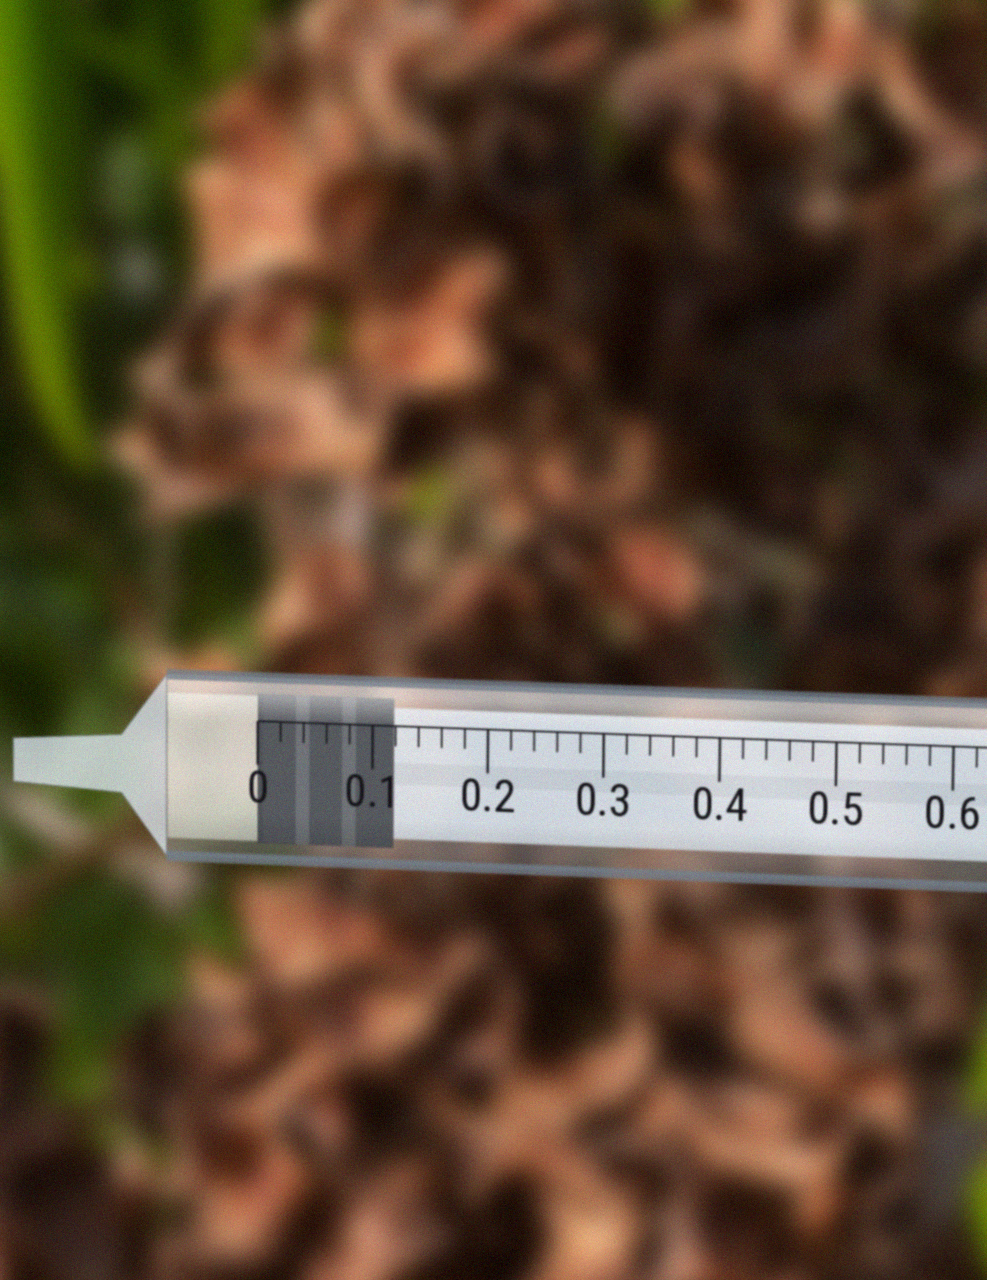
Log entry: 0 mL
